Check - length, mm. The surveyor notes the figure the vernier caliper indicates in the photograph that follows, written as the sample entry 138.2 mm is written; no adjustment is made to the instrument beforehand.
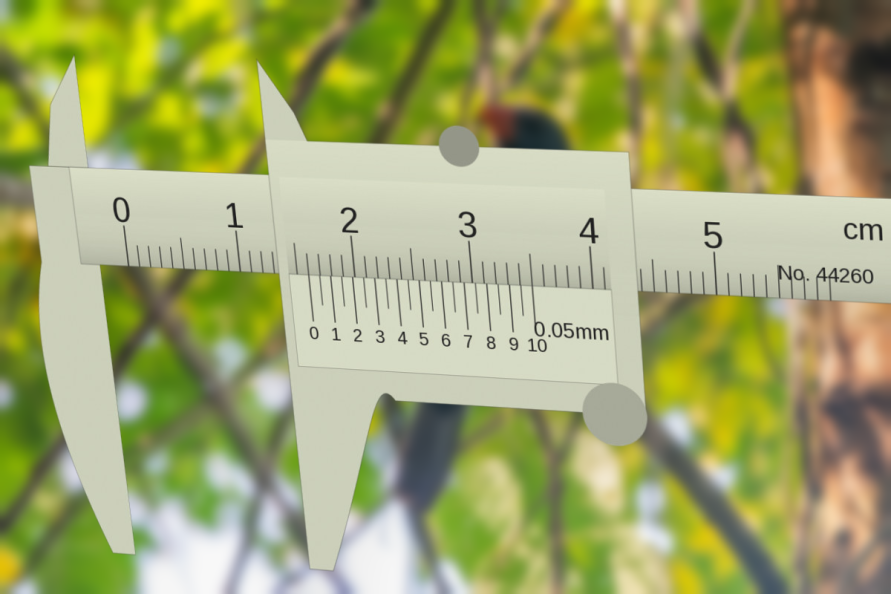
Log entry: 16.0 mm
